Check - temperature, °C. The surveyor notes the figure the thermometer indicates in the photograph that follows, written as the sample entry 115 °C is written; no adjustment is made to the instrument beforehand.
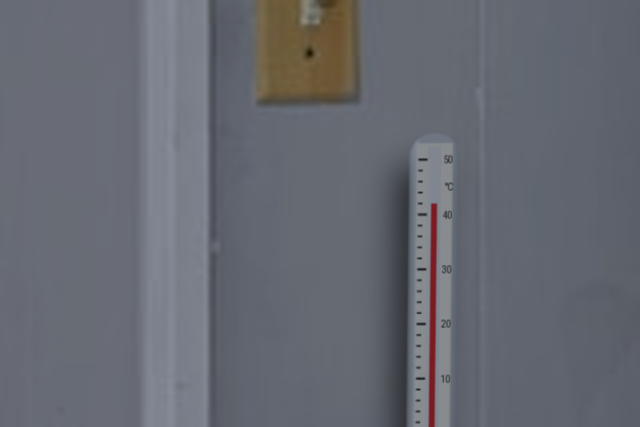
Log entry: 42 °C
